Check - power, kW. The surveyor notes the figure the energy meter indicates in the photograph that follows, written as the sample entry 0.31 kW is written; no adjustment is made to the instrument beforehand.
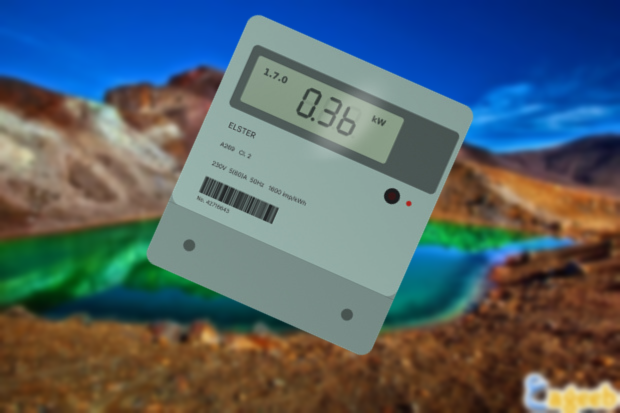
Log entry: 0.36 kW
